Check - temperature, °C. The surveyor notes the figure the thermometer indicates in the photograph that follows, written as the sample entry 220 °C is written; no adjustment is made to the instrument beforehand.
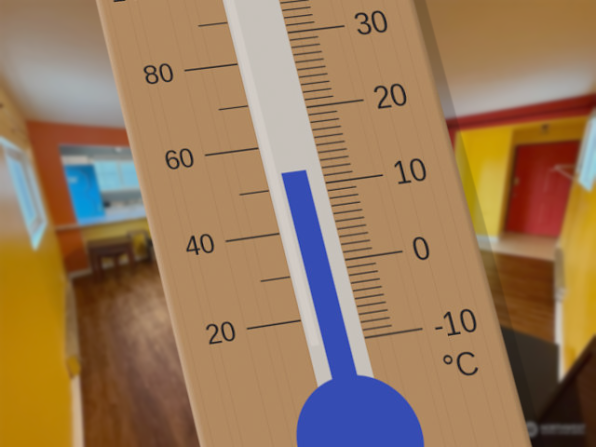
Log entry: 12 °C
